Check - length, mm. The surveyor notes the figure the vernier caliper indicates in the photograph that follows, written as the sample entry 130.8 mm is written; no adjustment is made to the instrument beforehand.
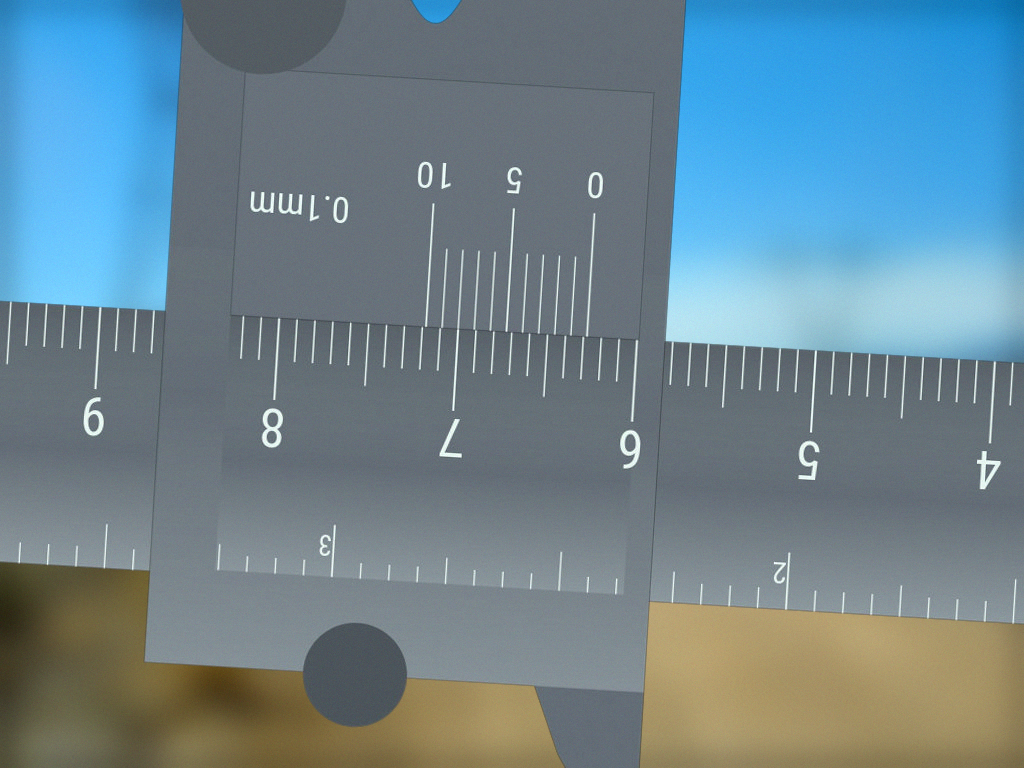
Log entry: 62.8 mm
